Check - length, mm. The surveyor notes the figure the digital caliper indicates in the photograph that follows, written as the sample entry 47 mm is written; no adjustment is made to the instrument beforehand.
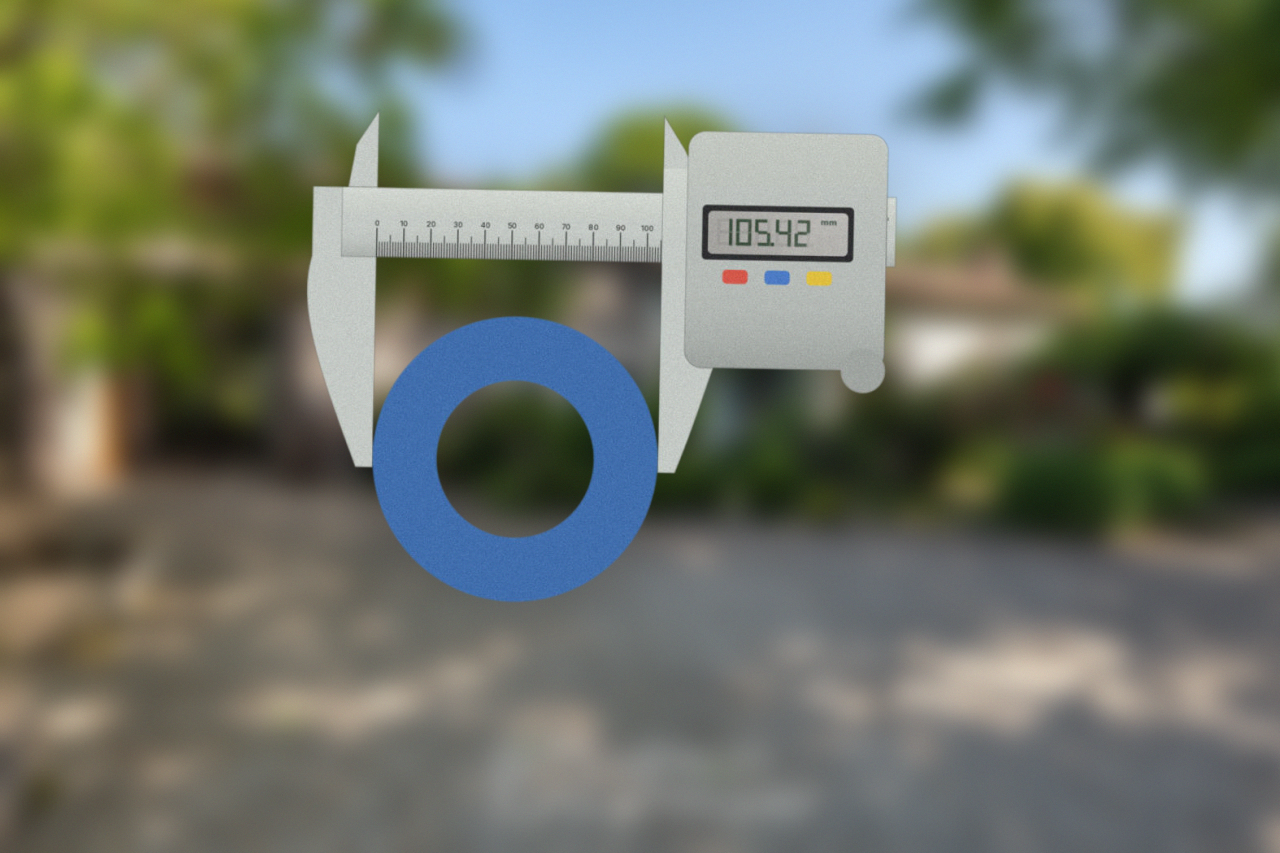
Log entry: 105.42 mm
